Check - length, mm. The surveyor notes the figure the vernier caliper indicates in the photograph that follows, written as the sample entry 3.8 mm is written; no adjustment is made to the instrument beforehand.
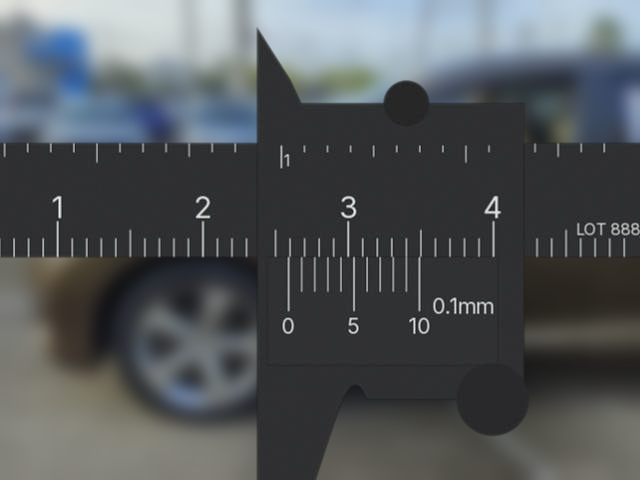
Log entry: 25.9 mm
